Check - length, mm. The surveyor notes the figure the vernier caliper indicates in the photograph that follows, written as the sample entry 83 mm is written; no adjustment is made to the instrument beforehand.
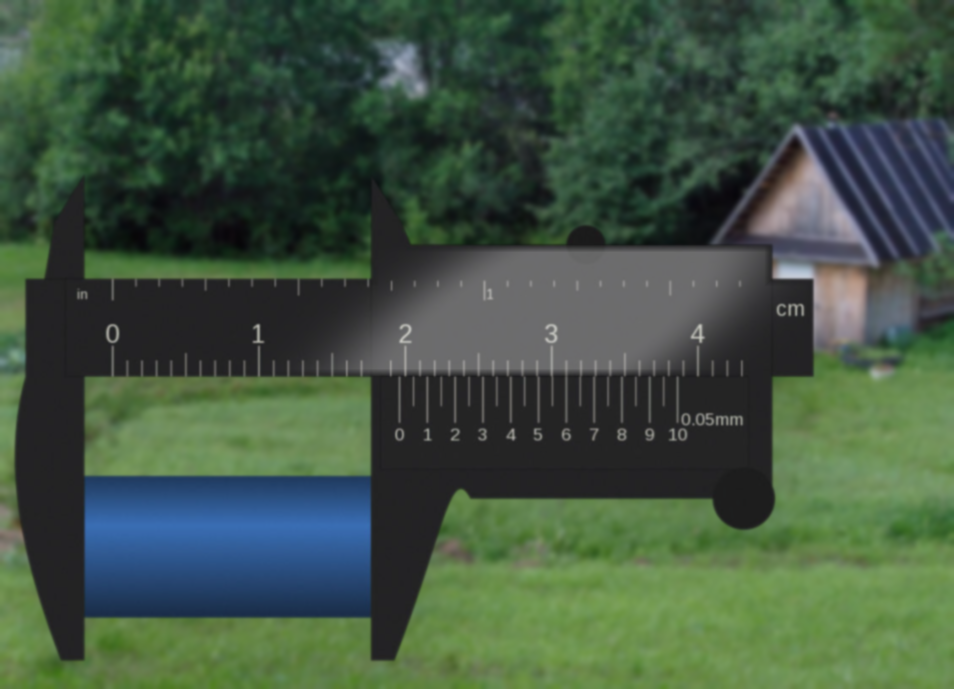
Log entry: 19.6 mm
